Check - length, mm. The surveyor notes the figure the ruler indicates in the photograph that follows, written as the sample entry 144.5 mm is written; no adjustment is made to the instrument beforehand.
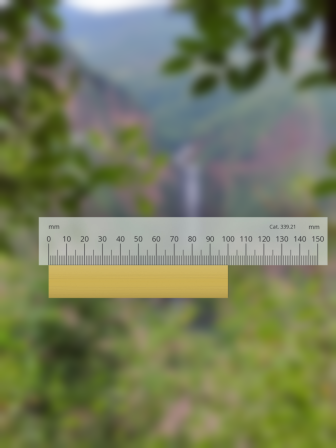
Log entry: 100 mm
